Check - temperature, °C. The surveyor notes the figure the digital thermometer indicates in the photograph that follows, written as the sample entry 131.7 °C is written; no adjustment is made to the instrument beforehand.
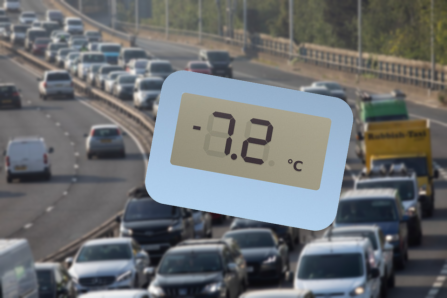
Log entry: -7.2 °C
